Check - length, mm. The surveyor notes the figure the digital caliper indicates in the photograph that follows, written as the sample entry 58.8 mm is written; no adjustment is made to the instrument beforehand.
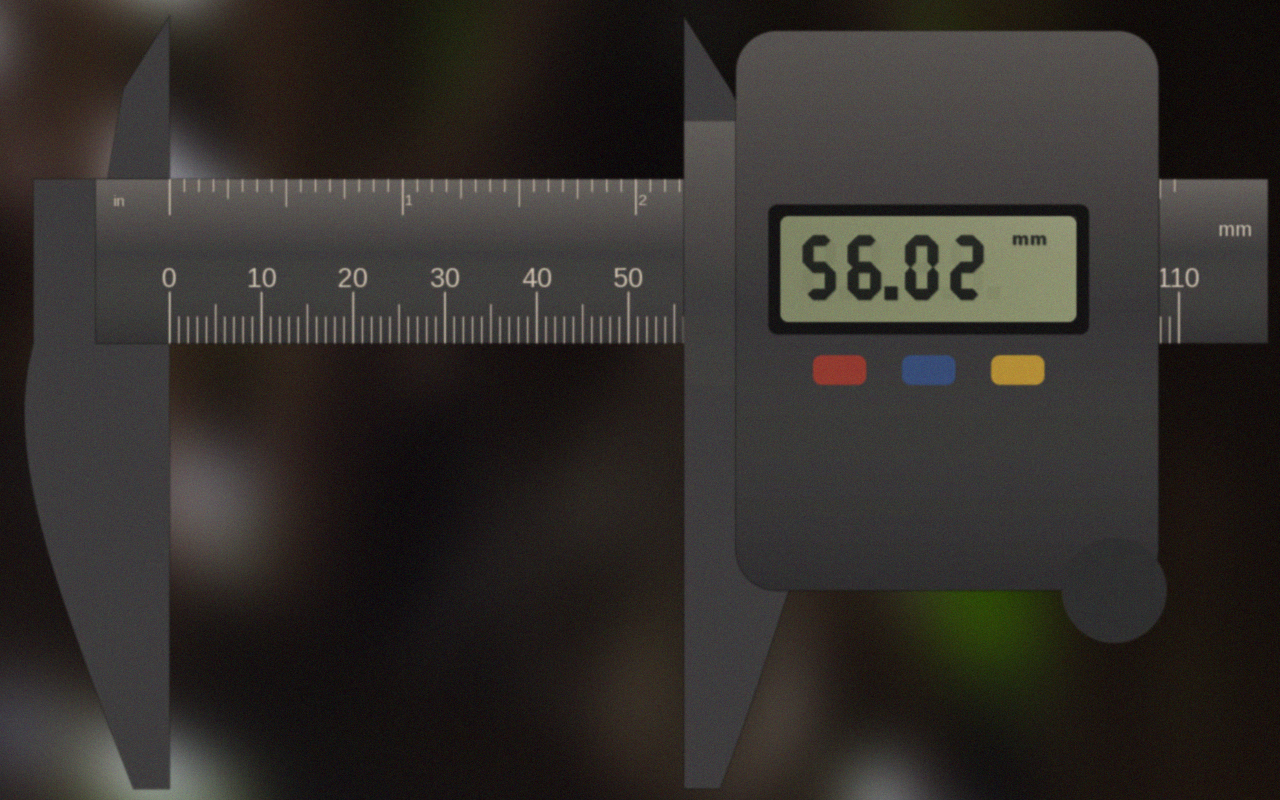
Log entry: 56.02 mm
